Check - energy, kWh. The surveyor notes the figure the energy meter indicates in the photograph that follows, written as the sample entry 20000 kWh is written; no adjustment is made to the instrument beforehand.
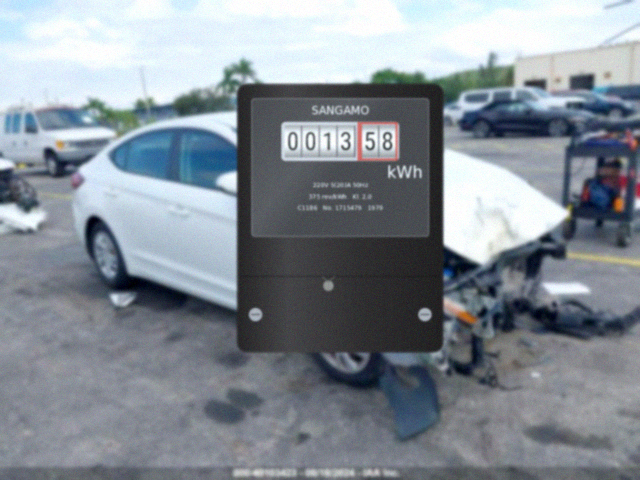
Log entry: 13.58 kWh
